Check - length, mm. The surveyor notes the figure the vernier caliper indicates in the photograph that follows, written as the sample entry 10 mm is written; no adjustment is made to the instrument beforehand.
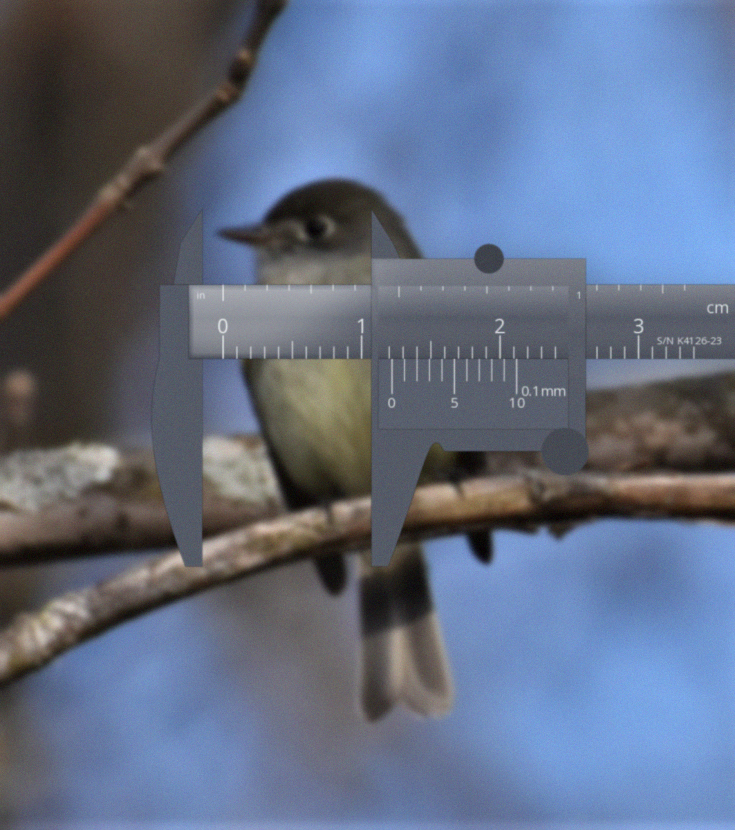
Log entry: 12.2 mm
